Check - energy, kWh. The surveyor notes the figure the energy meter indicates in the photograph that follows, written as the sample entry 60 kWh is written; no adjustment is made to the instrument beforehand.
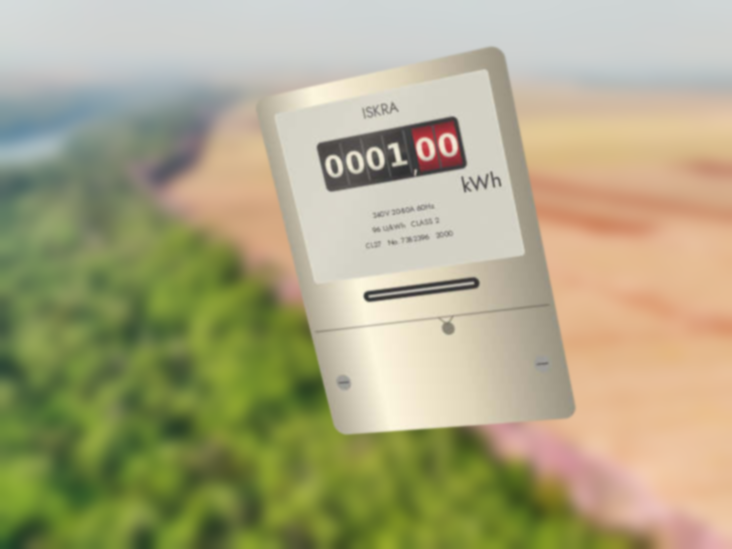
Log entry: 1.00 kWh
